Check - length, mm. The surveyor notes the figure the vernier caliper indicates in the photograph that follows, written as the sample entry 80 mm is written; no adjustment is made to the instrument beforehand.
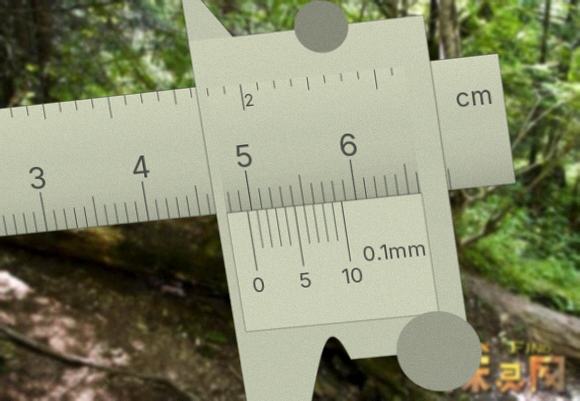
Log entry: 49.6 mm
